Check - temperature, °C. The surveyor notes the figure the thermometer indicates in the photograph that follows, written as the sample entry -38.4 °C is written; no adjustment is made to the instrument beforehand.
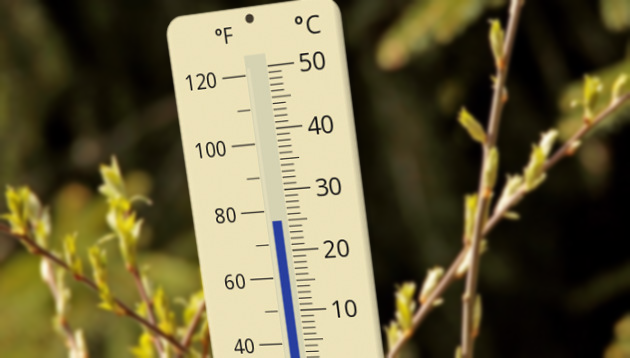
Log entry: 25 °C
